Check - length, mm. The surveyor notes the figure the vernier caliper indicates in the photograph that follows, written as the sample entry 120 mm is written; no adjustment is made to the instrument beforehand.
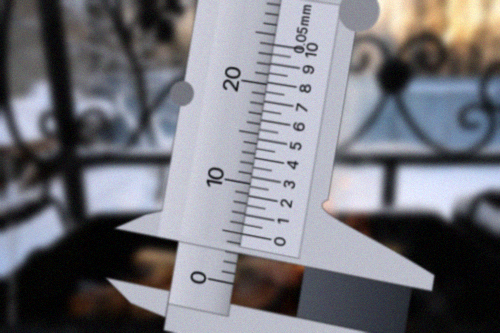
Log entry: 5.0 mm
